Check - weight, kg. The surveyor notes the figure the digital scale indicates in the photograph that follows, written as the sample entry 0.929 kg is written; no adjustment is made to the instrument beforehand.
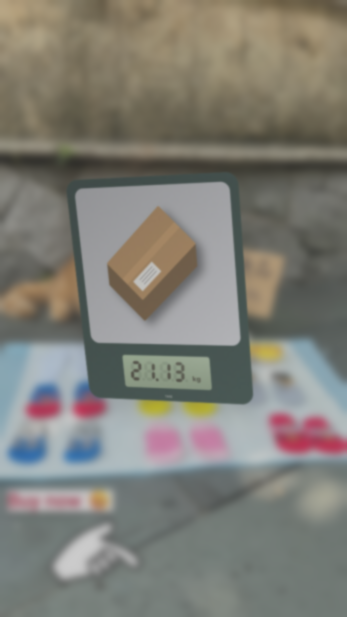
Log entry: 21.13 kg
